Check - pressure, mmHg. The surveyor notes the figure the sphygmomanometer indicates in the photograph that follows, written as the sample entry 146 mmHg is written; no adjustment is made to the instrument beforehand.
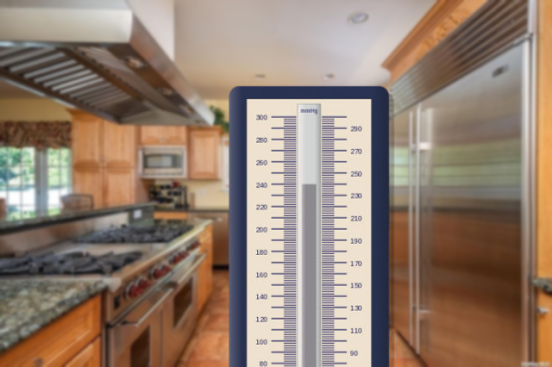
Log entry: 240 mmHg
